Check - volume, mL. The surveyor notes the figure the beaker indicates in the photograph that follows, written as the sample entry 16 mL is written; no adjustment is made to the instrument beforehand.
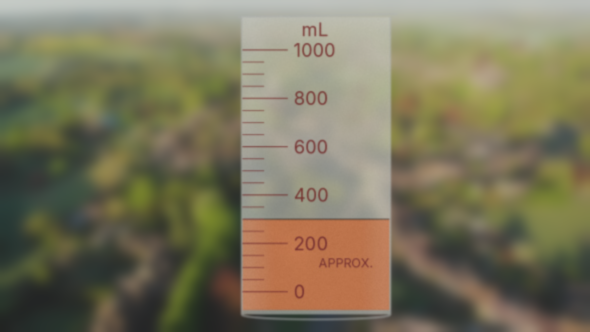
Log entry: 300 mL
